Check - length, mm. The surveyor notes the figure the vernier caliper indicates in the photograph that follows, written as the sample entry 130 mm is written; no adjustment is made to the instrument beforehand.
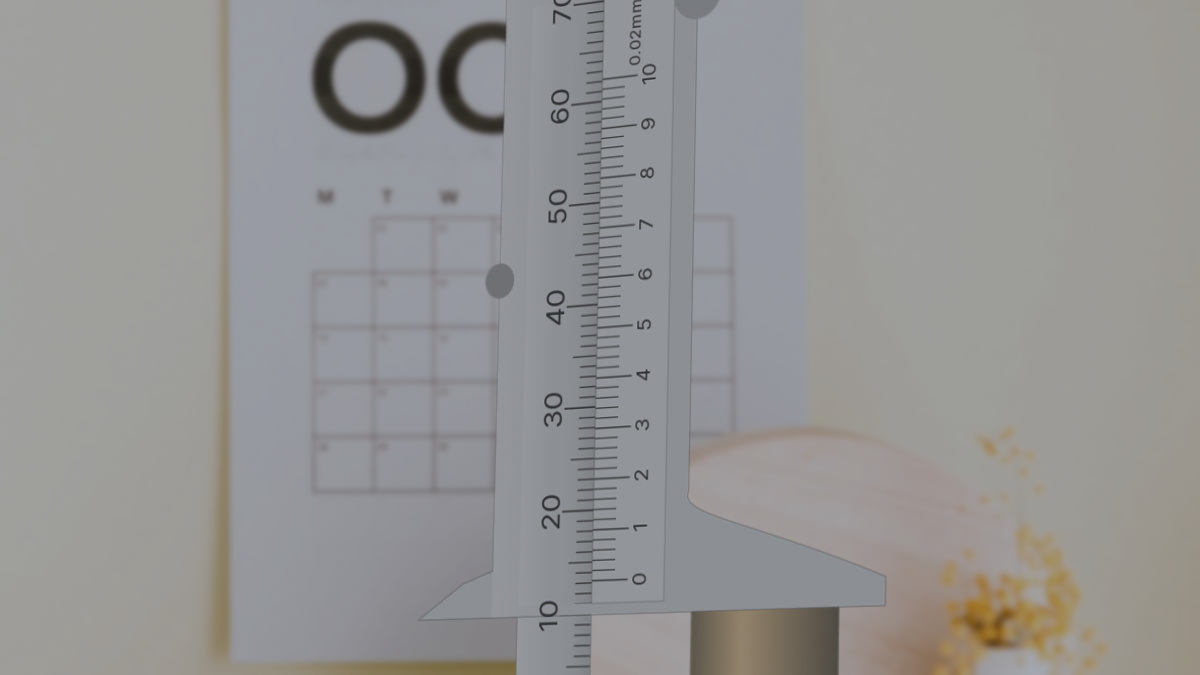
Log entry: 13.2 mm
